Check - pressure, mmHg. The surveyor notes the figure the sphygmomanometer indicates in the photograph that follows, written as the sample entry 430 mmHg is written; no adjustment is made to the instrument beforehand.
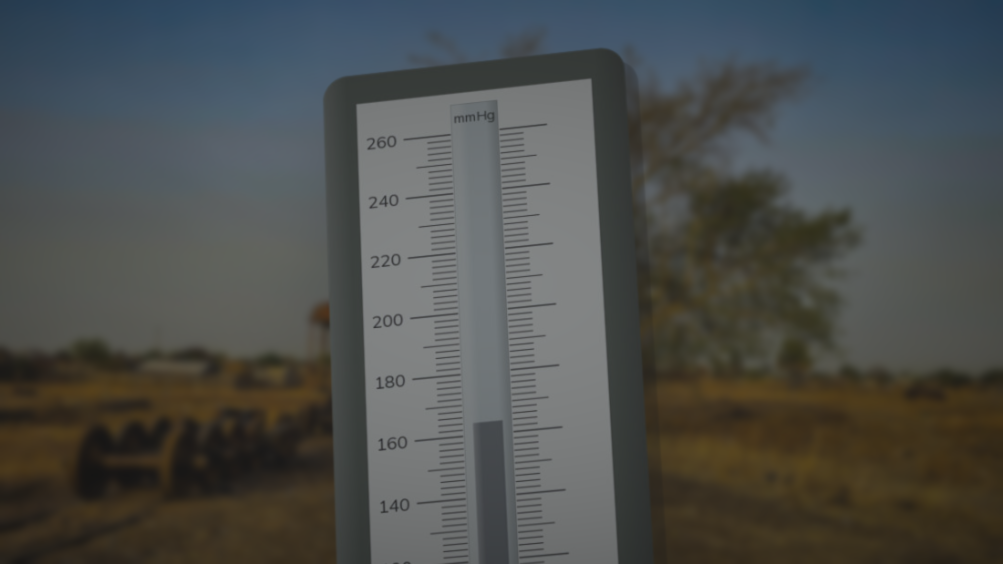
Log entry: 164 mmHg
